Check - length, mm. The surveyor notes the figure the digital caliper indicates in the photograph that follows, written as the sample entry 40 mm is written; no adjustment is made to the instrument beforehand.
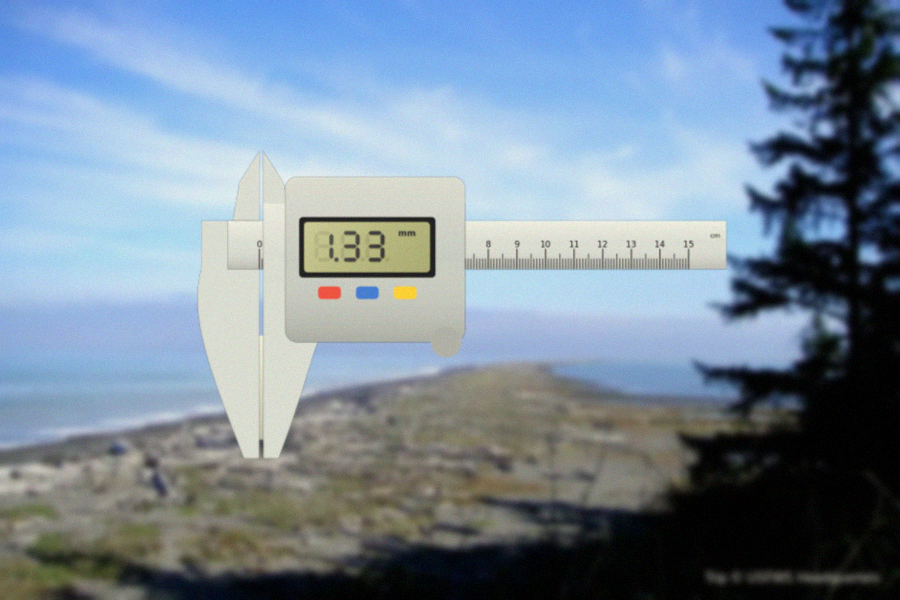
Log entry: 1.33 mm
